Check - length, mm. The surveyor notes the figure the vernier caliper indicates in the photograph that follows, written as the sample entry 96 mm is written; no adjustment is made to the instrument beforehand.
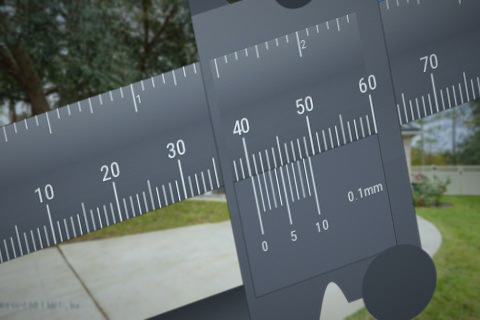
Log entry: 40.2 mm
